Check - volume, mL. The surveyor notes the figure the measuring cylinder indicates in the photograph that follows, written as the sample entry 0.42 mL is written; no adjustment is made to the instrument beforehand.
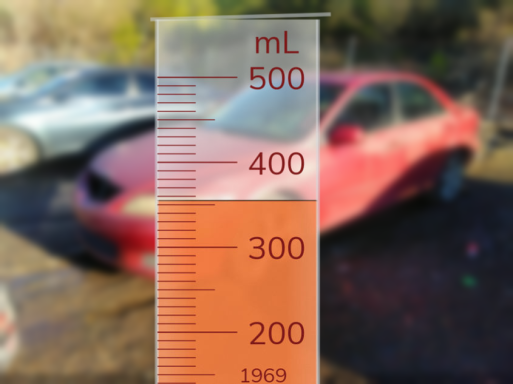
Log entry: 355 mL
